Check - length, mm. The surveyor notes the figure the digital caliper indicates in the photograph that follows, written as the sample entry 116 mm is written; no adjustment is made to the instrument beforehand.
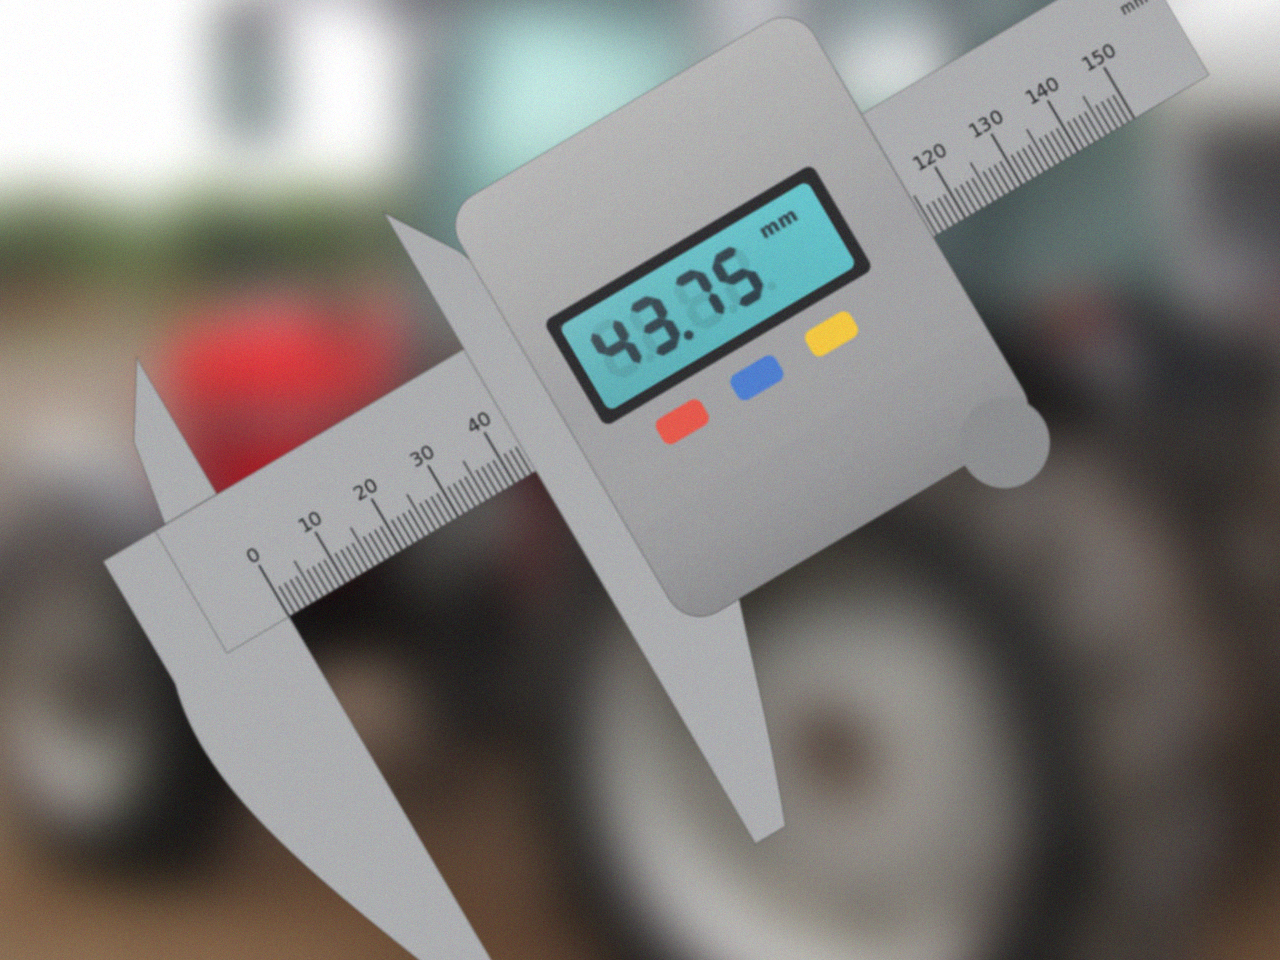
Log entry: 43.75 mm
